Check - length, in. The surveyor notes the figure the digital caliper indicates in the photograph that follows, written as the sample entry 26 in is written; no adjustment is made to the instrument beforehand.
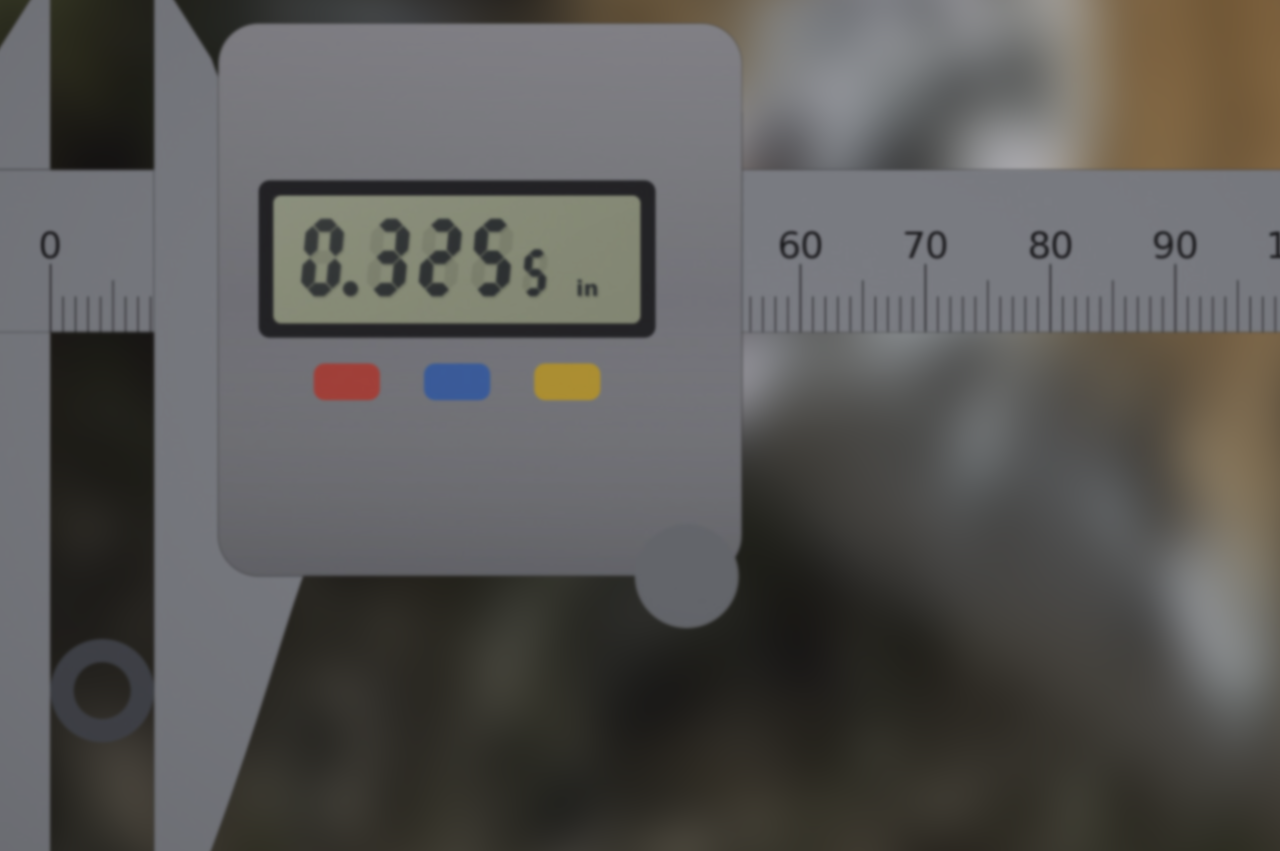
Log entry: 0.3255 in
